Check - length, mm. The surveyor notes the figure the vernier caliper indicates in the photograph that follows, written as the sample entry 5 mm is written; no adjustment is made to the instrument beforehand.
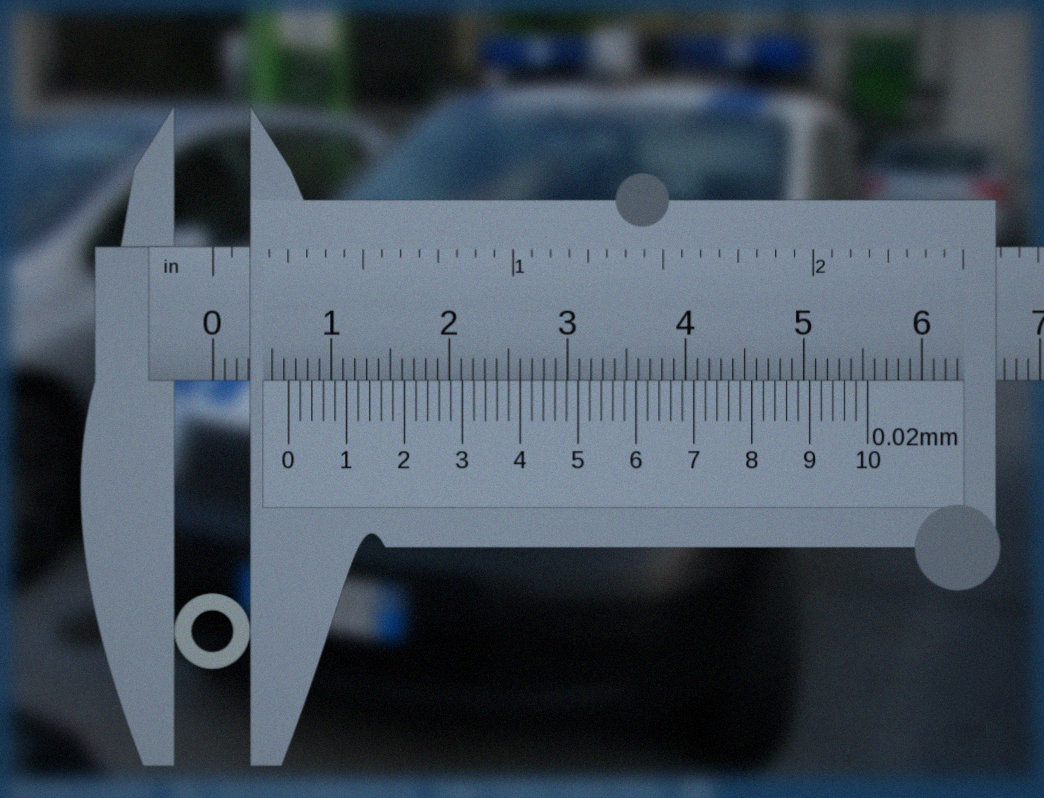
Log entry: 6.4 mm
